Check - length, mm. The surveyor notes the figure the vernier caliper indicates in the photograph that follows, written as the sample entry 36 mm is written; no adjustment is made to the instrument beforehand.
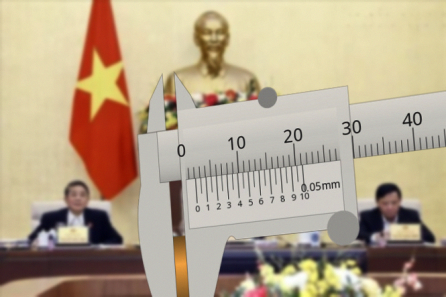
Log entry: 2.2 mm
